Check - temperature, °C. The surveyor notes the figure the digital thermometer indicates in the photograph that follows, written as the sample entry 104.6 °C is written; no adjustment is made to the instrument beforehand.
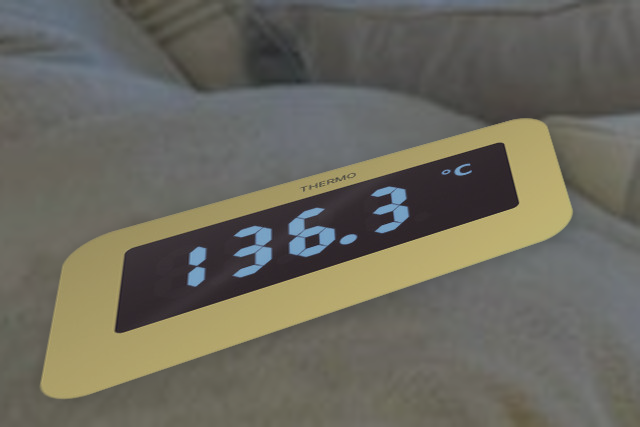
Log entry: 136.3 °C
